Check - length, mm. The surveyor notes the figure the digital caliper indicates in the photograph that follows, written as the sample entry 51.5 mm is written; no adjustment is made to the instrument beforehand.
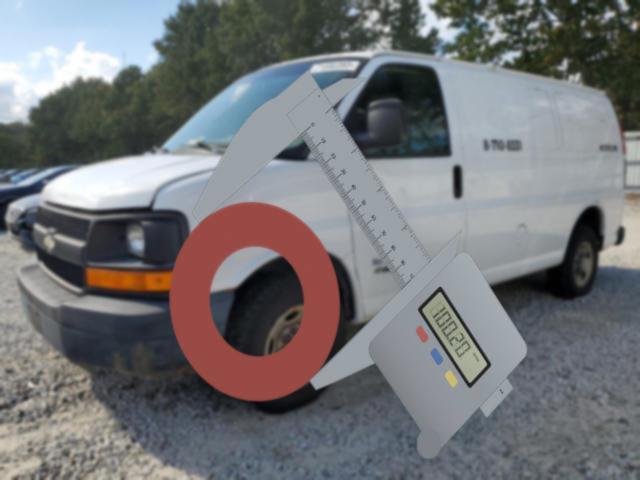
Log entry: 100.20 mm
